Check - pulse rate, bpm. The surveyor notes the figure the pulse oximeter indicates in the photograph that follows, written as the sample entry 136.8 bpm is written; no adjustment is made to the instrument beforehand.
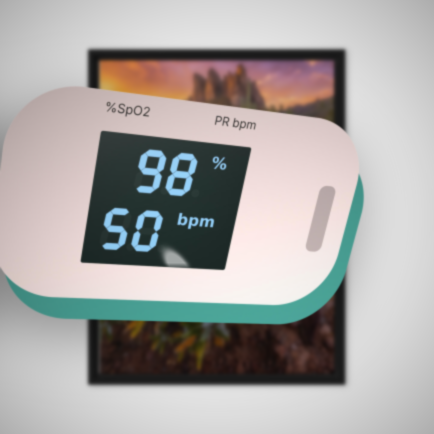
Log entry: 50 bpm
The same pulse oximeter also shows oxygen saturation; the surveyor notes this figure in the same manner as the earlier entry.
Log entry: 98 %
